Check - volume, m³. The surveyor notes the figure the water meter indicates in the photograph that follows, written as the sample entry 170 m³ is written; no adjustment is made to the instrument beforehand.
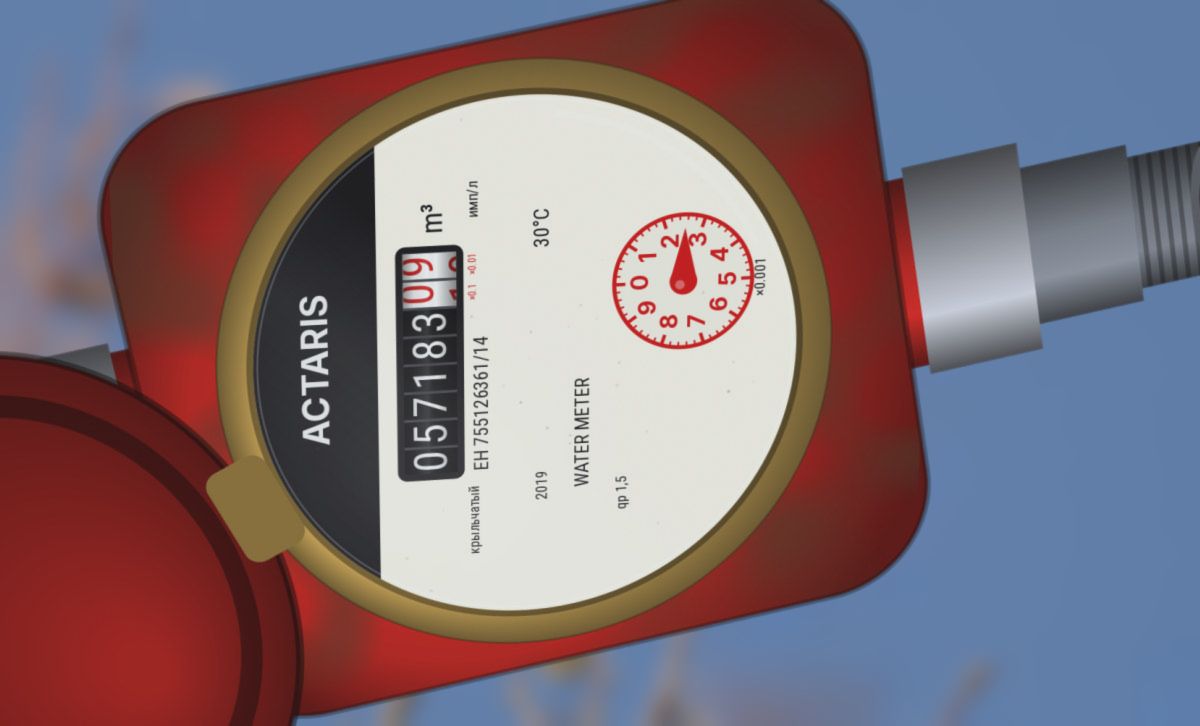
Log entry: 57183.092 m³
